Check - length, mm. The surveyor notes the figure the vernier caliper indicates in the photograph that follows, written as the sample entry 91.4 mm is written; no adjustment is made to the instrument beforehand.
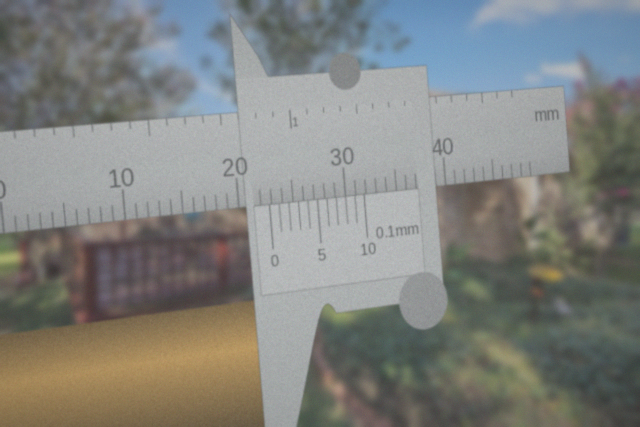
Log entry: 22.8 mm
